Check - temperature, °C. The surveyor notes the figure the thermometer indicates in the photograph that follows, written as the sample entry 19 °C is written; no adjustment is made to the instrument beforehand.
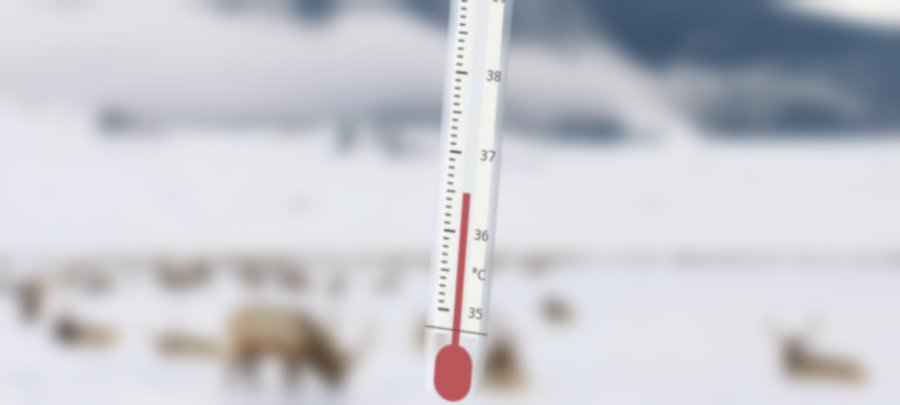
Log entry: 36.5 °C
